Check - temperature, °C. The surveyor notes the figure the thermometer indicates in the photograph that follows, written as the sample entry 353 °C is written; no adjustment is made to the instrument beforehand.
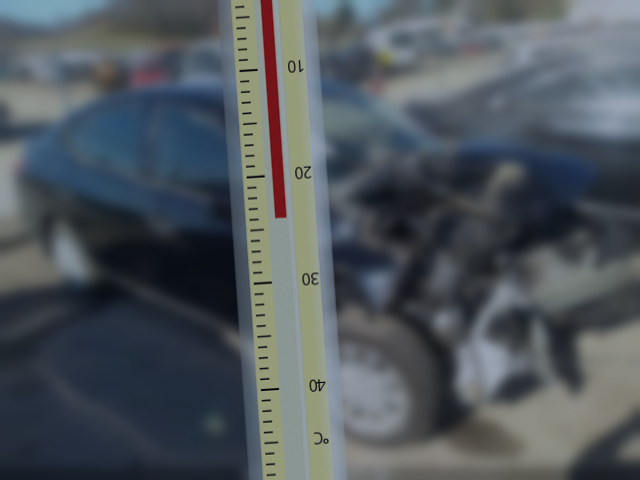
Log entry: 24 °C
